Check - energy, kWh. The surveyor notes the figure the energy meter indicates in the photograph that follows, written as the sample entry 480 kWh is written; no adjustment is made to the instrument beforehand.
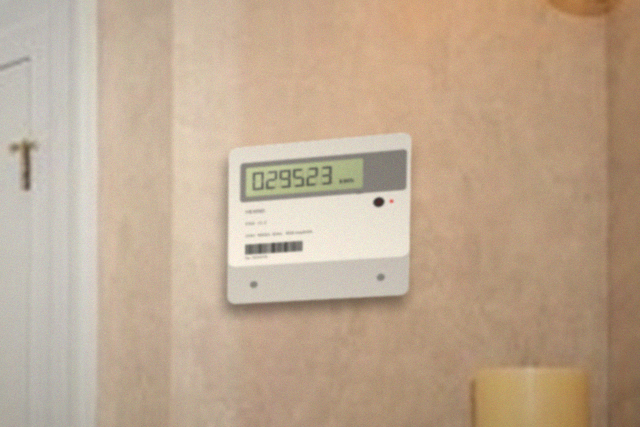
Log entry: 29523 kWh
